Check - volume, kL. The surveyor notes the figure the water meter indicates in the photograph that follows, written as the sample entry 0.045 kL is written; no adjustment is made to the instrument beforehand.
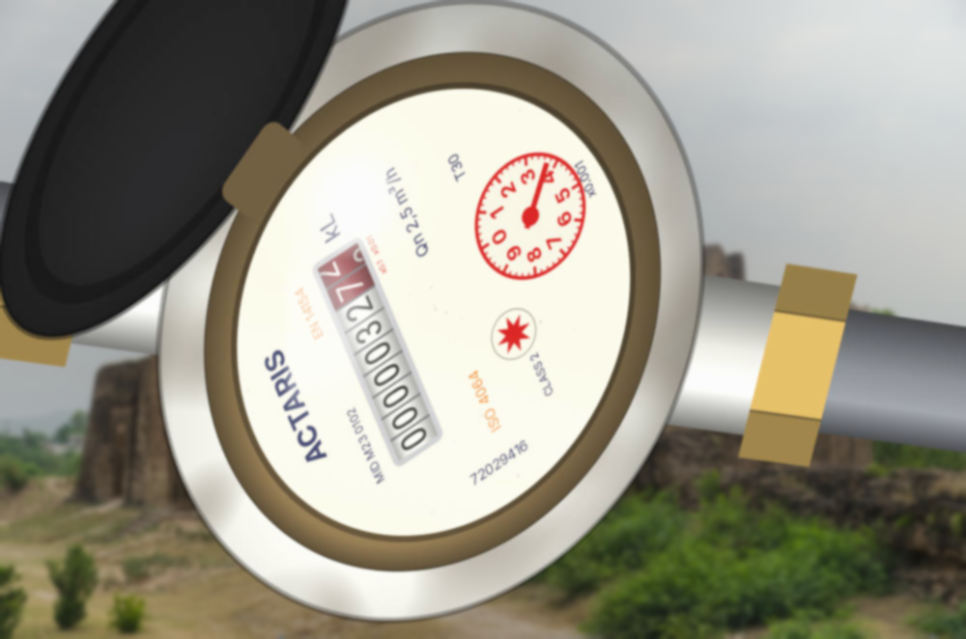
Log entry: 32.723 kL
